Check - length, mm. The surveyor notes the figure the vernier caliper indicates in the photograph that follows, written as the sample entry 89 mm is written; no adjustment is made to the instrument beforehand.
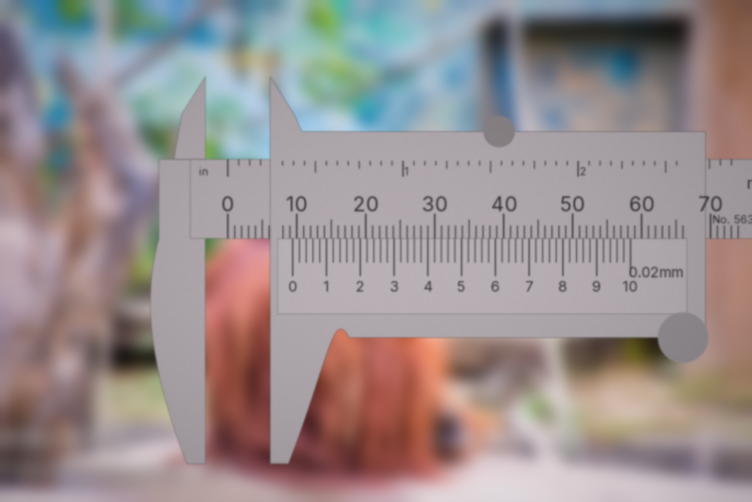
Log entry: 9.4 mm
